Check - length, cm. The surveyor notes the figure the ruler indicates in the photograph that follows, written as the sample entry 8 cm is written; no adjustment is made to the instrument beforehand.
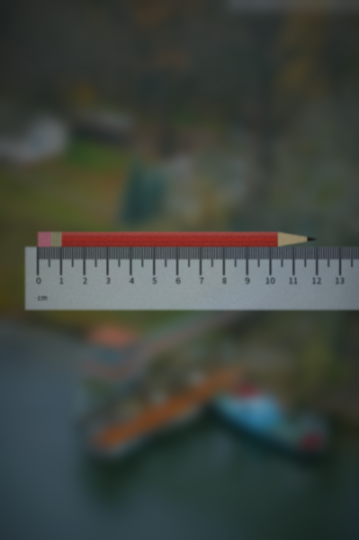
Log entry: 12 cm
